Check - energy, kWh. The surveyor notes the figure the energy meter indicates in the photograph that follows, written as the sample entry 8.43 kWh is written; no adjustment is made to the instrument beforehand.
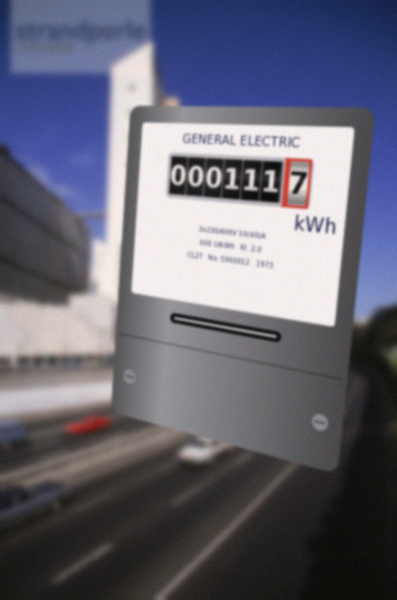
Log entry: 111.7 kWh
